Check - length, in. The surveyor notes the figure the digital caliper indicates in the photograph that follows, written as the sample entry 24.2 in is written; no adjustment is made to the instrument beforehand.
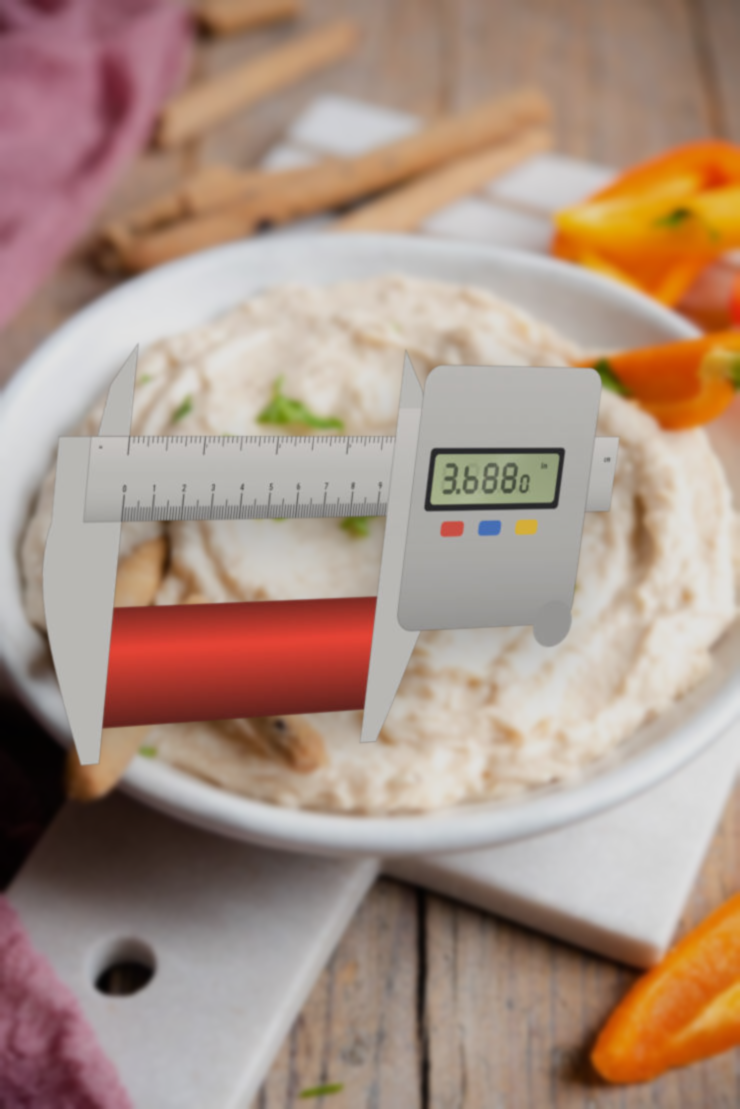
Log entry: 3.6880 in
